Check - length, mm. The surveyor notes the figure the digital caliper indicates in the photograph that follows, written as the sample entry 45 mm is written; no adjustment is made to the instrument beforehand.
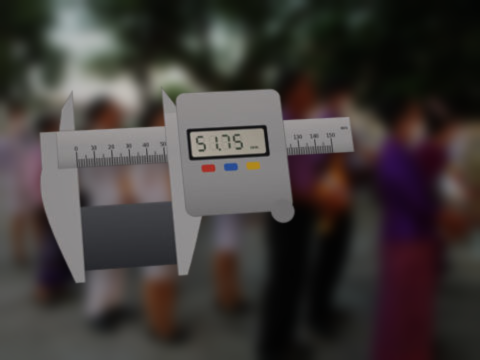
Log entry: 51.75 mm
